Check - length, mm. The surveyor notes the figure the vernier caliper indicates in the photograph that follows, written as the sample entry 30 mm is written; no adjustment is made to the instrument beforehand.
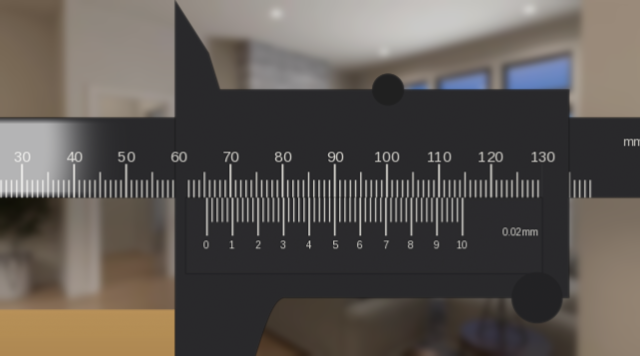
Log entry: 65.5 mm
